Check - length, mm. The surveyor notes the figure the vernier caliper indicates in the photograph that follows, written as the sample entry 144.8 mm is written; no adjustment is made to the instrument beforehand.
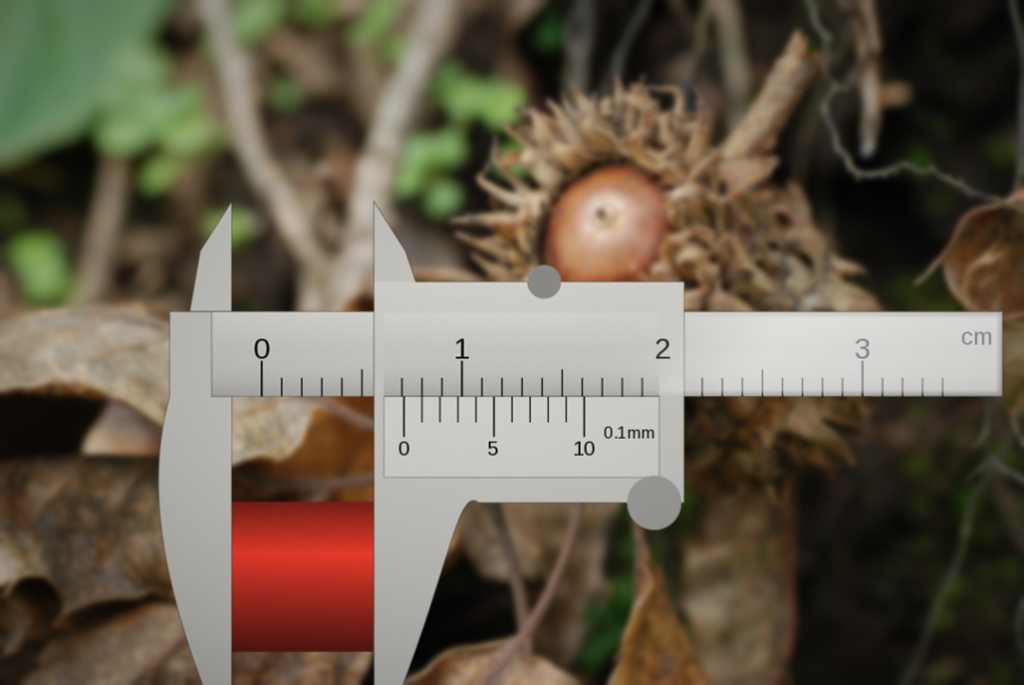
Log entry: 7.1 mm
